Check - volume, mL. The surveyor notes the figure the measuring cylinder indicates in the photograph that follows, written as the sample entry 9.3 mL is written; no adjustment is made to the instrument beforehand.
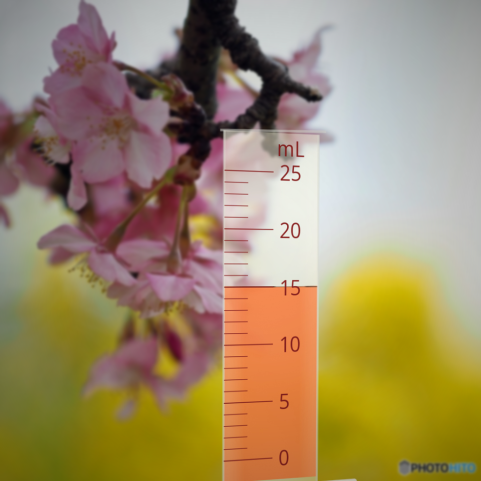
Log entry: 15 mL
